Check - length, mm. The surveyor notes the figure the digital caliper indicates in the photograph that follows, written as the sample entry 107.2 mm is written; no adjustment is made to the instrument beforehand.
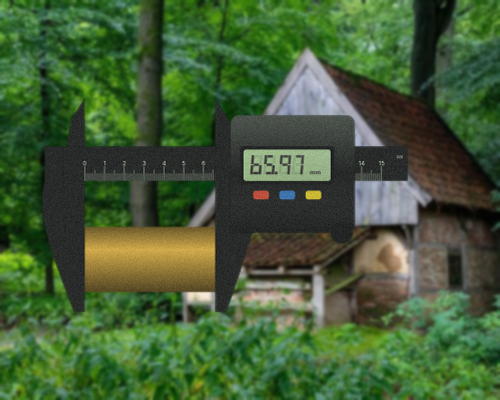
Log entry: 65.97 mm
